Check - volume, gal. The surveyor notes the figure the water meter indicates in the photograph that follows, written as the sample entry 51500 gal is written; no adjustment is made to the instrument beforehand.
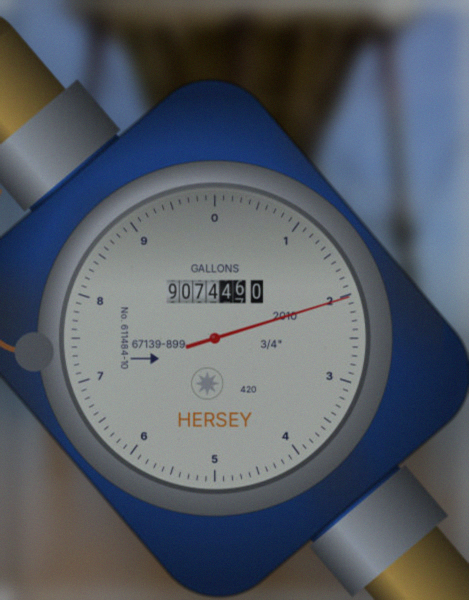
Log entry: 9074462.0 gal
